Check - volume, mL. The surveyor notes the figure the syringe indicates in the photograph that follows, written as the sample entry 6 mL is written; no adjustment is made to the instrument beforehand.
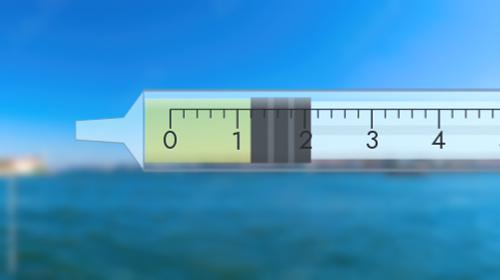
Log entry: 1.2 mL
